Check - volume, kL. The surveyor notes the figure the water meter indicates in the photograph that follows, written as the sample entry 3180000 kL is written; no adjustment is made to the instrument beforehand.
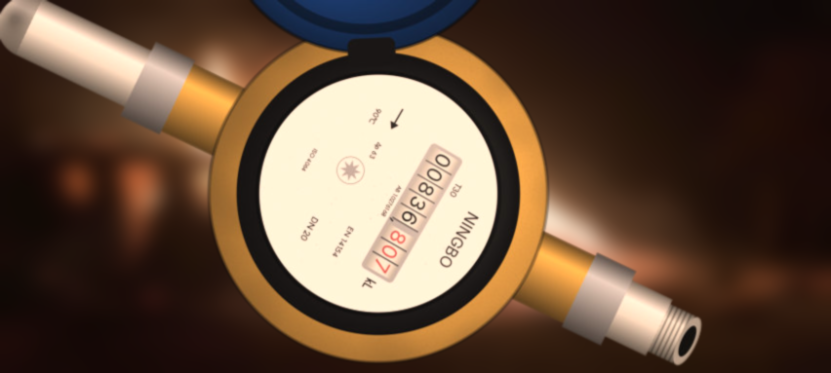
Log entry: 836.807 kL
